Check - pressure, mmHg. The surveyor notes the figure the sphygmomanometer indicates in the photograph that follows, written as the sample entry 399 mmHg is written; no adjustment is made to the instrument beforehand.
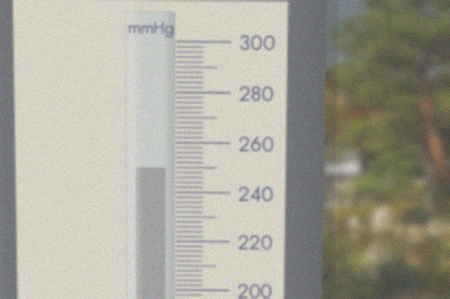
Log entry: 250 mmHg
